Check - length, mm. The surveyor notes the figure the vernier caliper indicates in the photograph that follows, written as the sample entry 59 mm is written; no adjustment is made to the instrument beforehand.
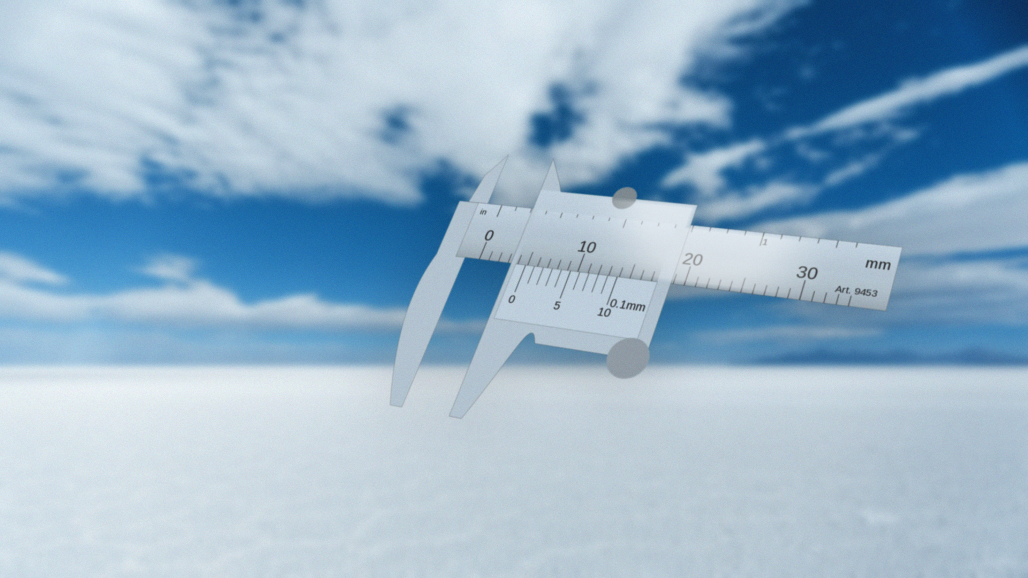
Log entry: 4.8 mm
